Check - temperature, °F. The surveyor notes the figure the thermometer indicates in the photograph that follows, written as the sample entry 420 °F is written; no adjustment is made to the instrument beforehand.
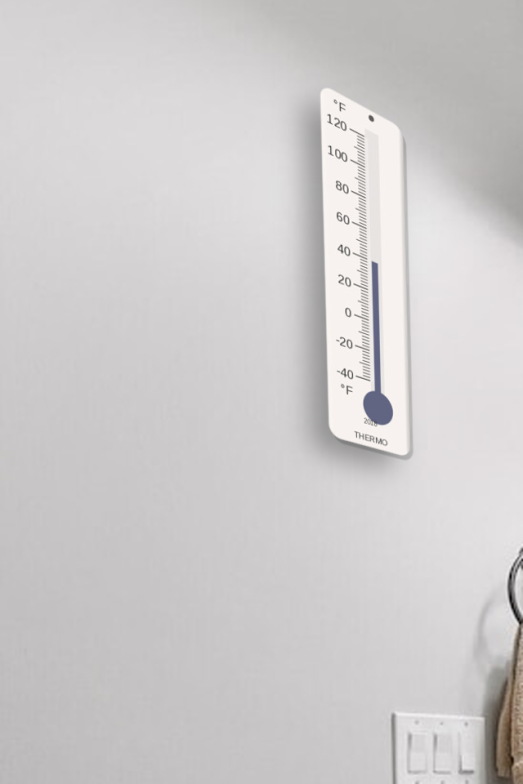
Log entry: 40 °F
